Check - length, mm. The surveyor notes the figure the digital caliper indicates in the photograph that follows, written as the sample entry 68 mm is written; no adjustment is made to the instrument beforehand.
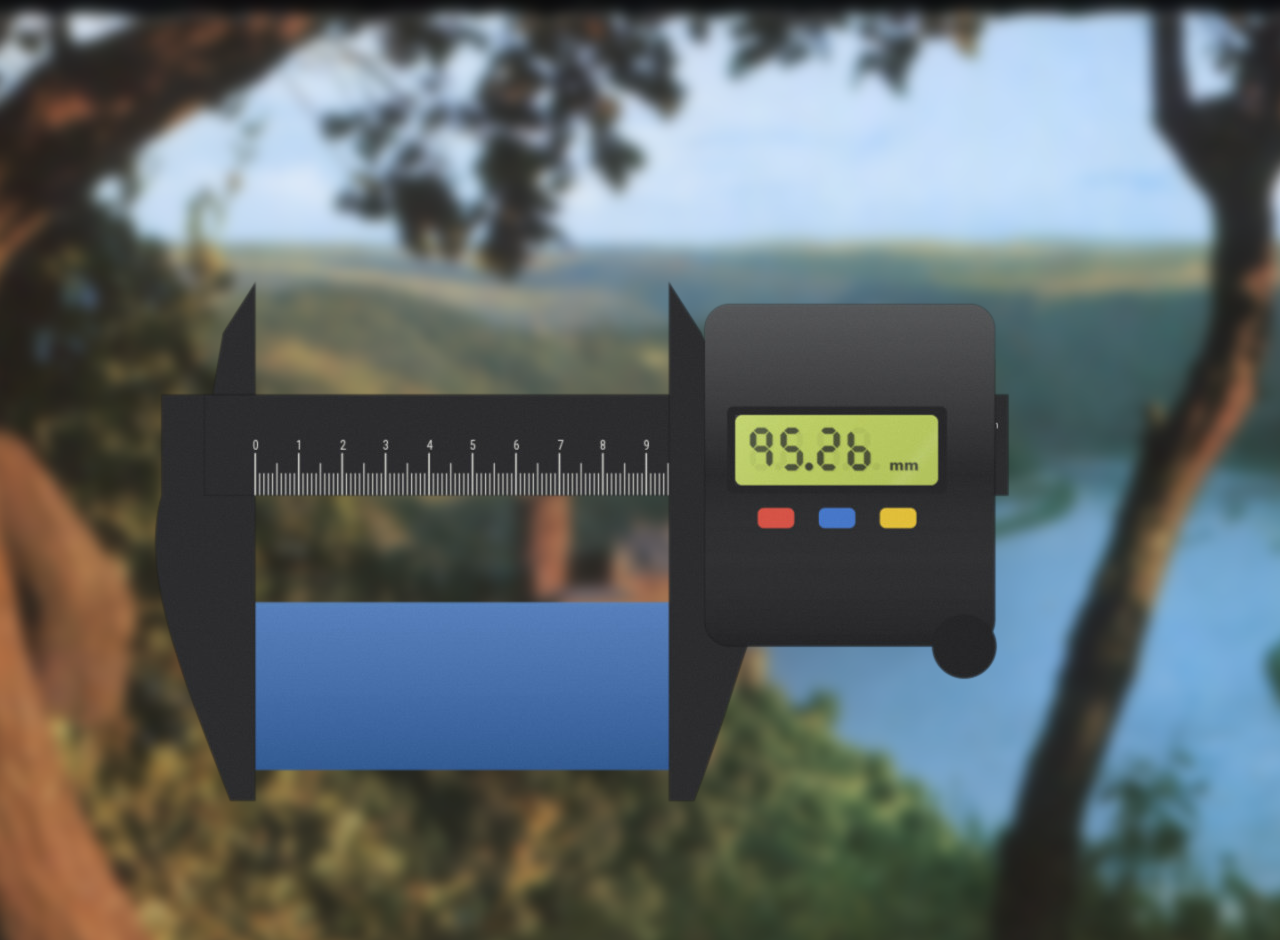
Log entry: 95.26 mm
